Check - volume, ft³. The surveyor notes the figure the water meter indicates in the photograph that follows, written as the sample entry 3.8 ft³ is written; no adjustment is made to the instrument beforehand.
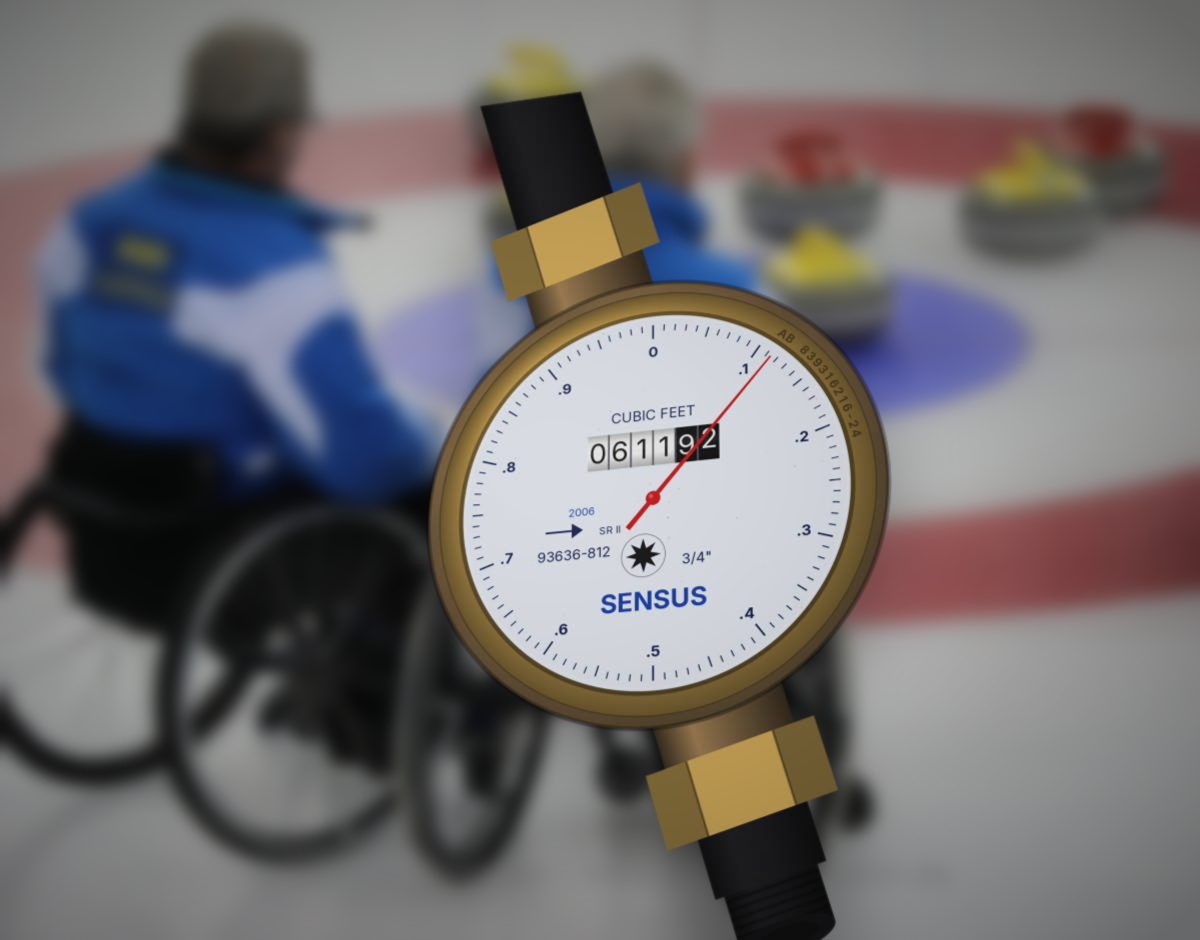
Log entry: 61192.11 ft³
